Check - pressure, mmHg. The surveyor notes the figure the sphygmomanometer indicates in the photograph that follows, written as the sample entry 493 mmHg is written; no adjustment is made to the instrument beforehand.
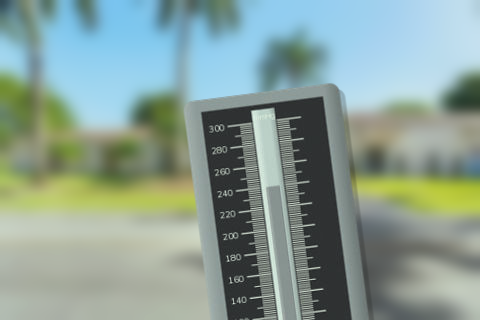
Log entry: 240 mmHg
